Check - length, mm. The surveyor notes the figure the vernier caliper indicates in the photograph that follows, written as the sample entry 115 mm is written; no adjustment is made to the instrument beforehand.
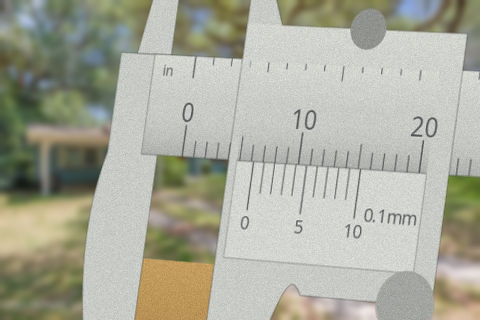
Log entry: 6.2 mm
